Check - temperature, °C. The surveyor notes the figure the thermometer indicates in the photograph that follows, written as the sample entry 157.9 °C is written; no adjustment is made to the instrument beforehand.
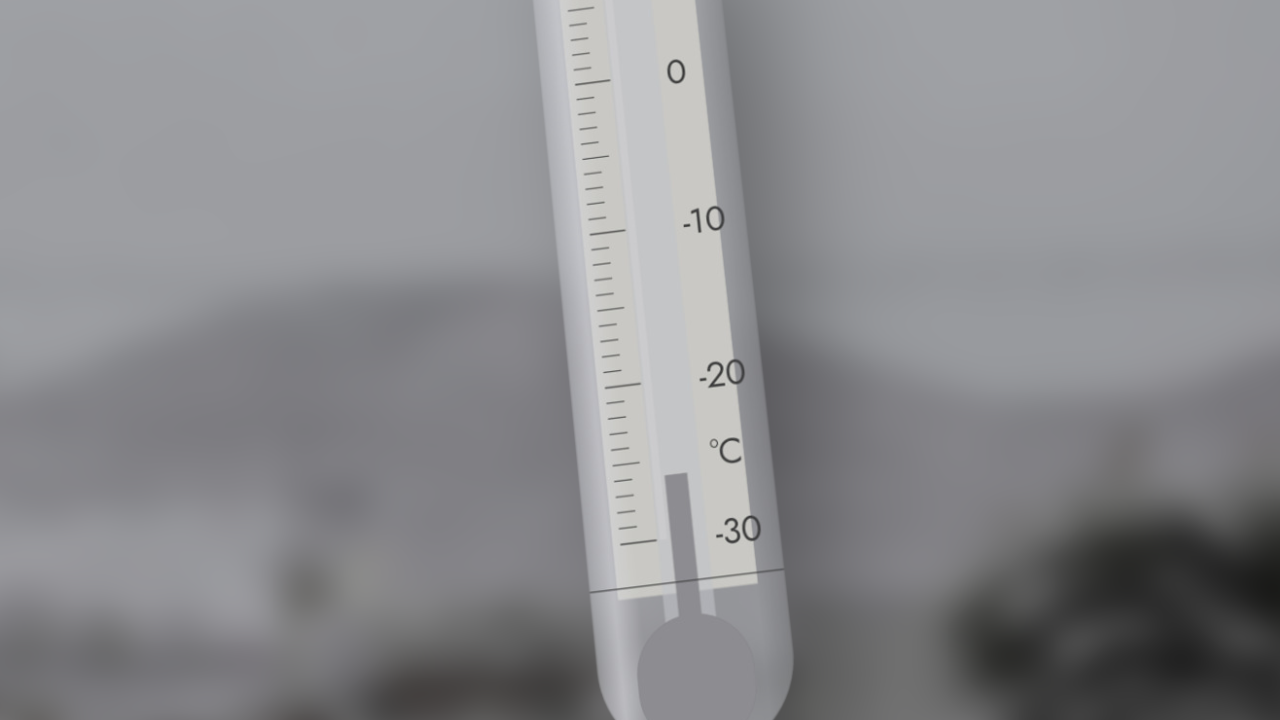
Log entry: -26 °C
